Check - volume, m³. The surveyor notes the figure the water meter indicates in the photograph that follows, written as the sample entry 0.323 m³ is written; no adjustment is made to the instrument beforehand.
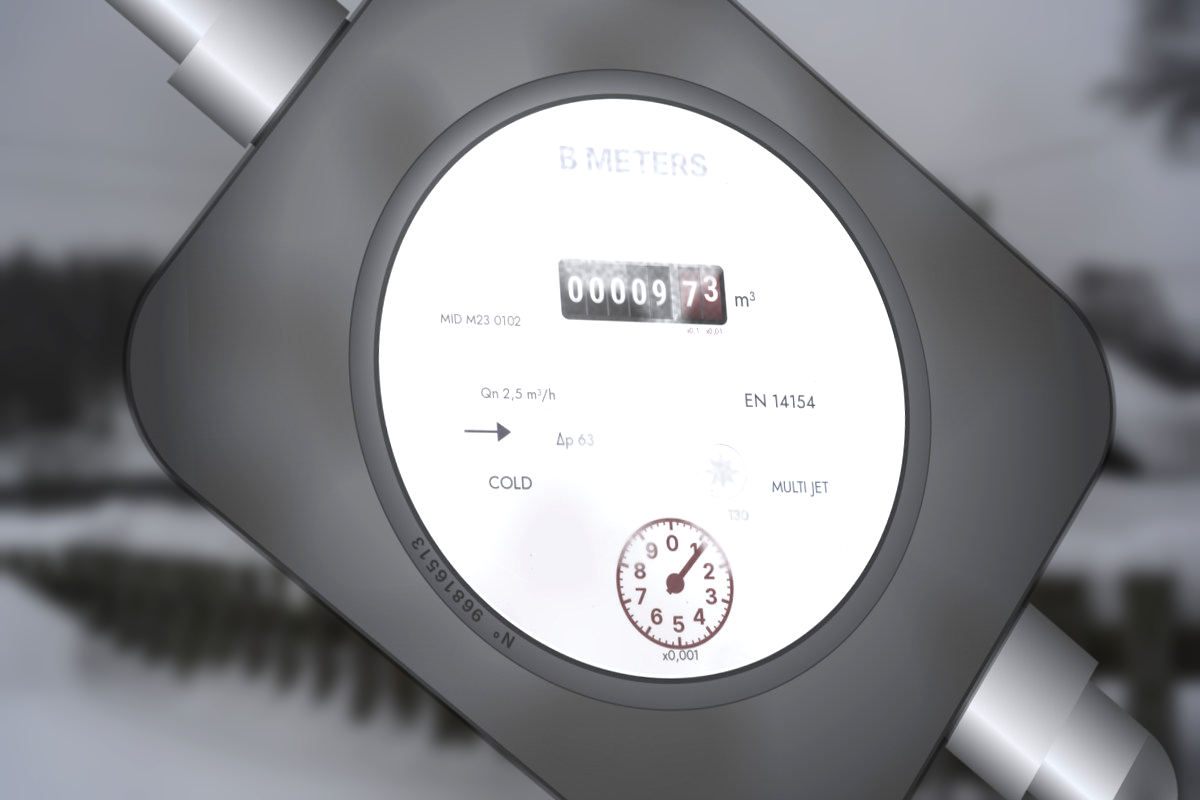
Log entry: 9.731 m³
